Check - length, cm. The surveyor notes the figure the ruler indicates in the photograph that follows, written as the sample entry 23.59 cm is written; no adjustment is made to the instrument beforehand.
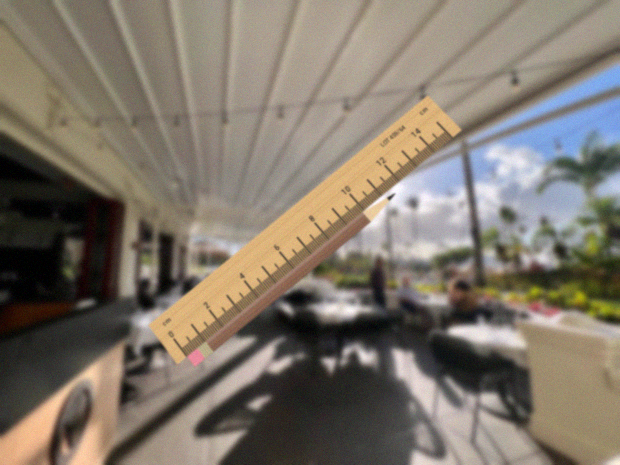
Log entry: 11.5 cm
